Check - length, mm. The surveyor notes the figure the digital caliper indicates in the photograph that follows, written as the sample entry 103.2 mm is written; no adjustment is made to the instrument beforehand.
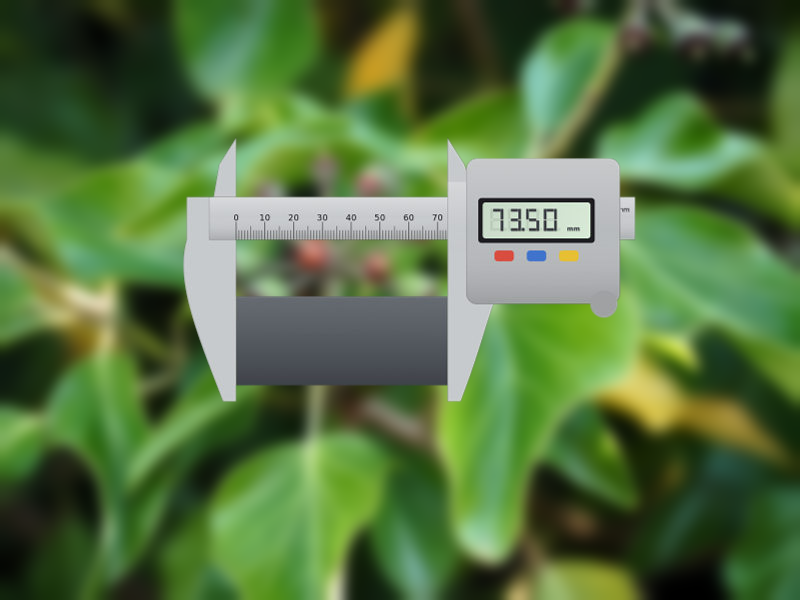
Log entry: 73.50 mm
